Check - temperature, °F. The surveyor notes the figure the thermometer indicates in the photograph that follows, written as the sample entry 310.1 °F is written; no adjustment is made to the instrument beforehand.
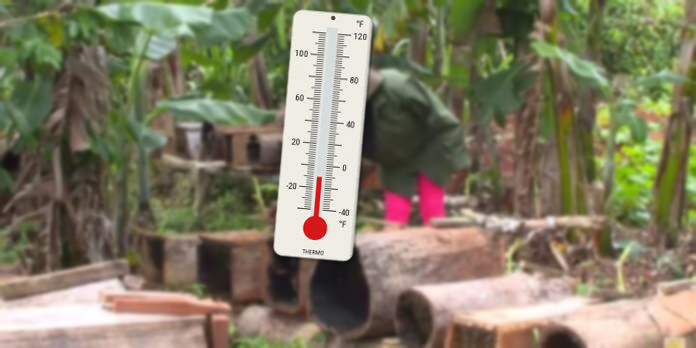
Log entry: -10 °F
